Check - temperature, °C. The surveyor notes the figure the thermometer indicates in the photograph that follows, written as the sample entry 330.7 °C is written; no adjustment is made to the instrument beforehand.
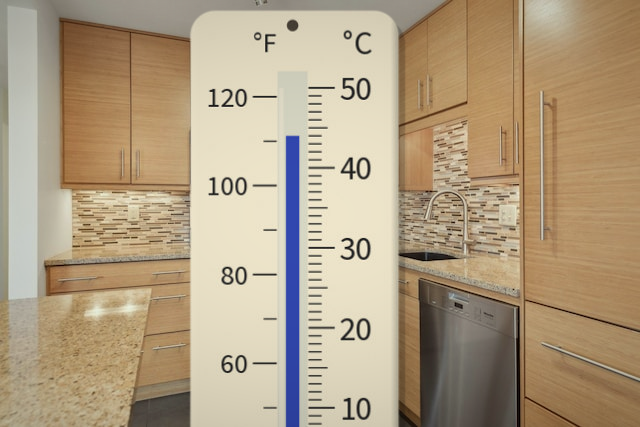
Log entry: 44 °C
